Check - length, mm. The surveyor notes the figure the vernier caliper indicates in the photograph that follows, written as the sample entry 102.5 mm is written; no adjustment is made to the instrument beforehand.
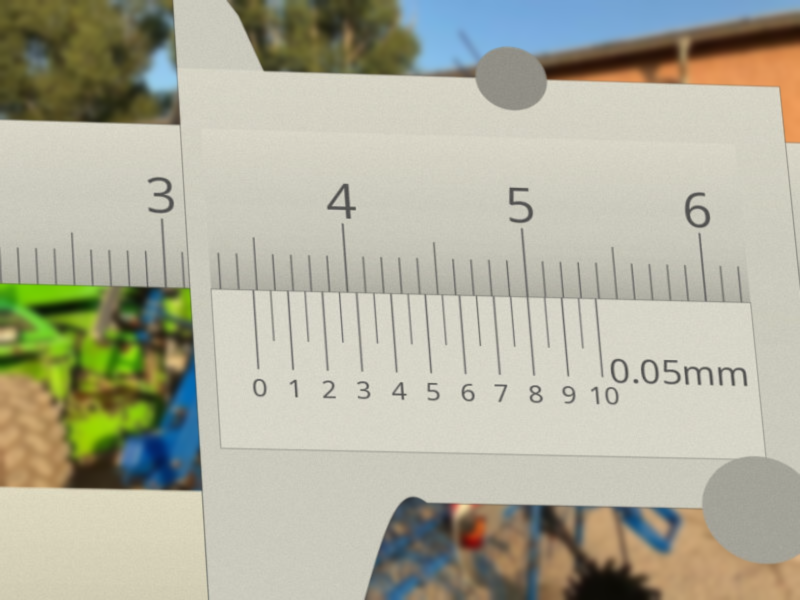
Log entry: 34.8 mm
